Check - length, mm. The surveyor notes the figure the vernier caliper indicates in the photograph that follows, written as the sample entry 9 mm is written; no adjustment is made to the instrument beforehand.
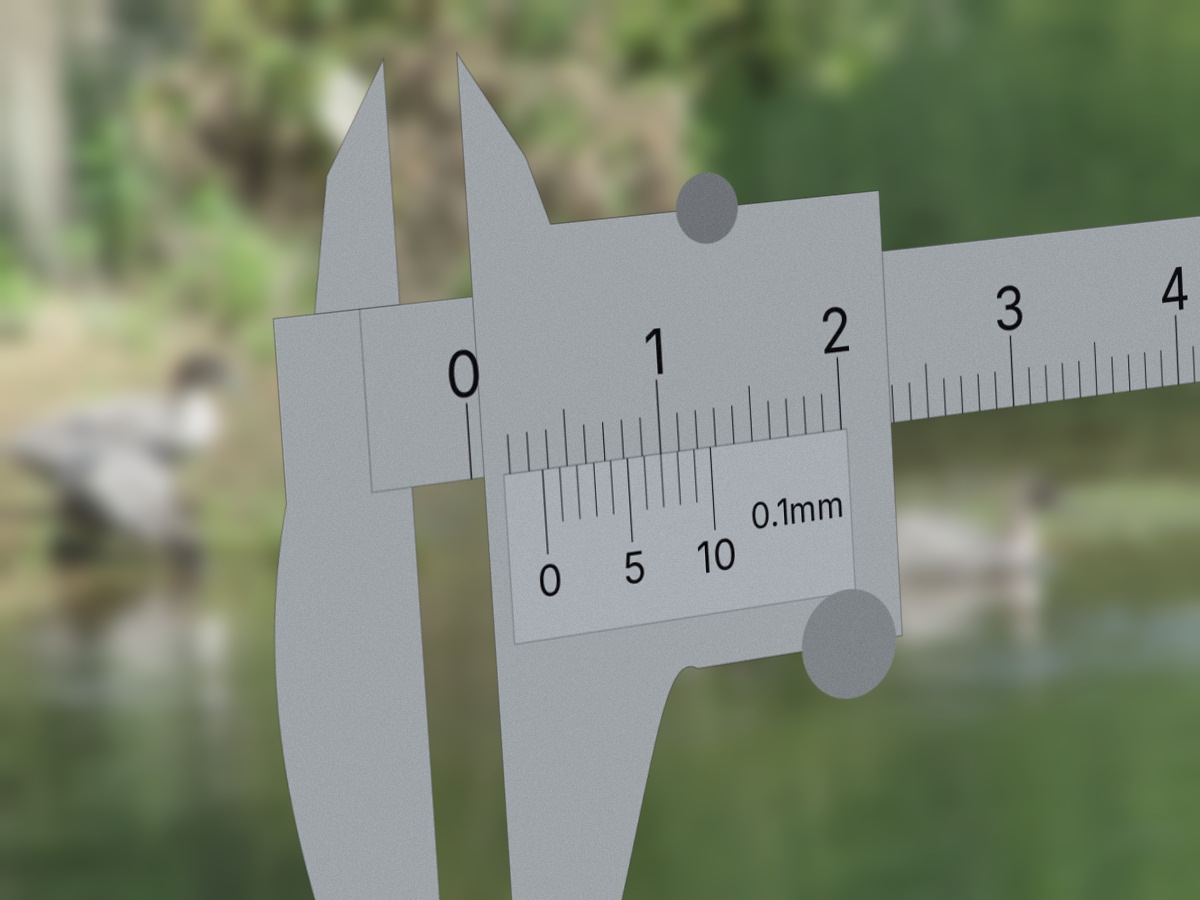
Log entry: 3.7 mm
